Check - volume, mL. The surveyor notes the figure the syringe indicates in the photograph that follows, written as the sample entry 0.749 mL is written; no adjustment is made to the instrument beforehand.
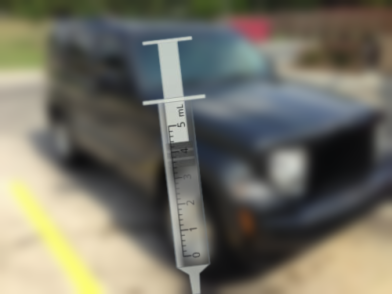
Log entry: 3.4 mL
